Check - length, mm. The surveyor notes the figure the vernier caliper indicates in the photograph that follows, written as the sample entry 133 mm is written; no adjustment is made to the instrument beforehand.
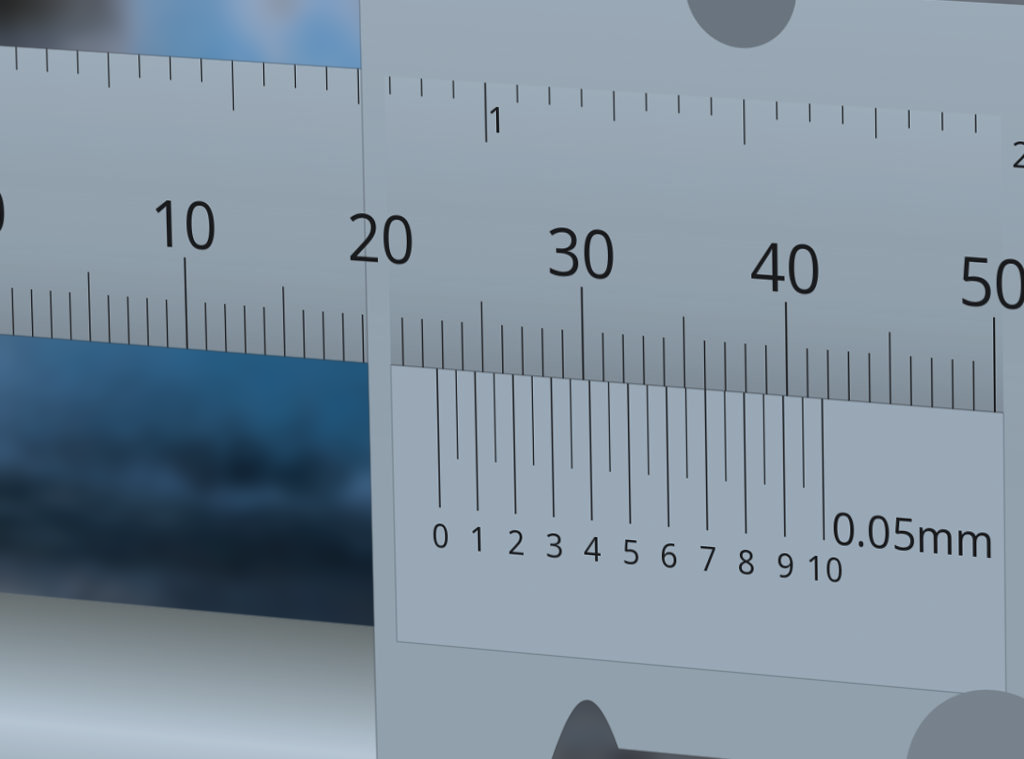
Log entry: 22.7 mm
